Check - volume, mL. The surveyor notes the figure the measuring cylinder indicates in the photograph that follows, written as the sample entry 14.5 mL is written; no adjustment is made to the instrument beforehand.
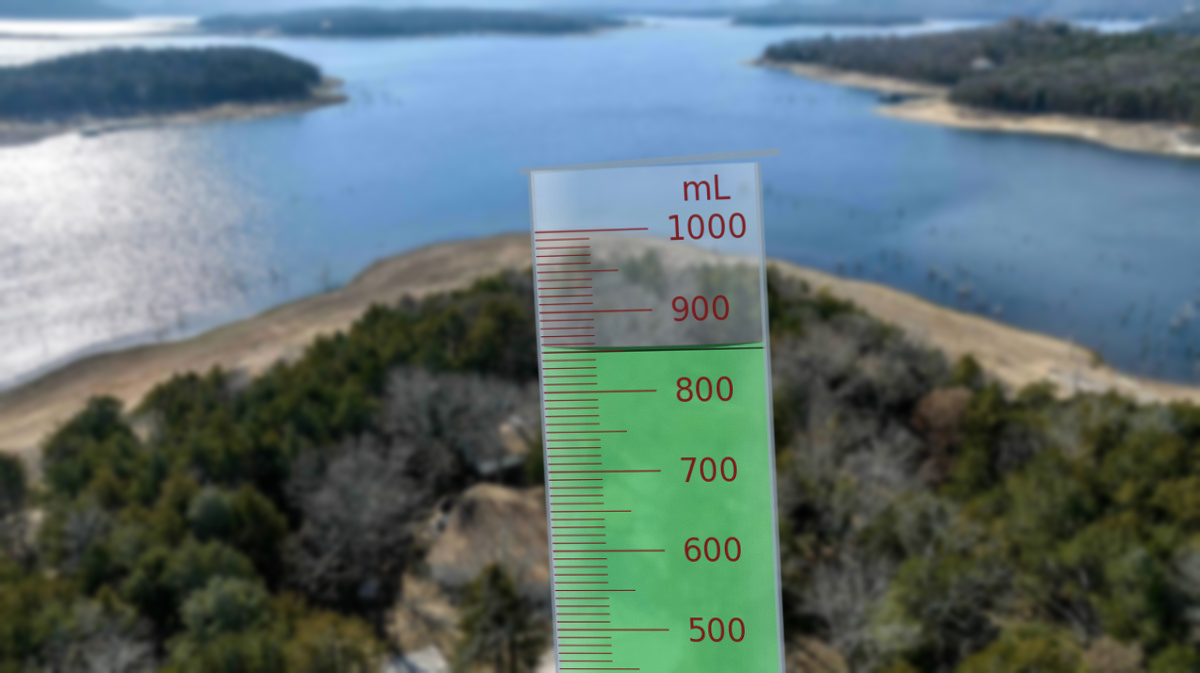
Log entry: 850 mL
